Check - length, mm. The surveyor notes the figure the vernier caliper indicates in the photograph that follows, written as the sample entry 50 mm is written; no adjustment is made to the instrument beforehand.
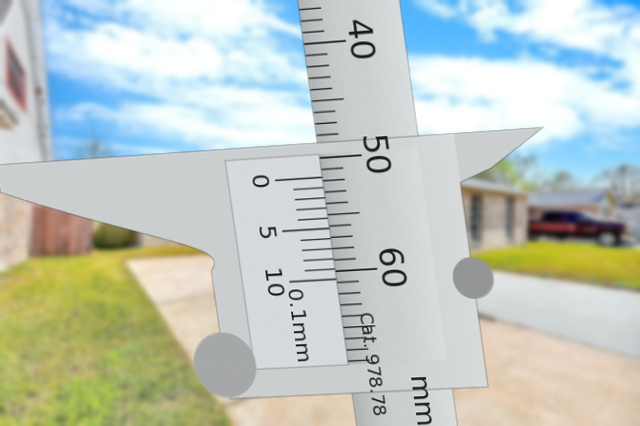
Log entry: 51.7 mm
